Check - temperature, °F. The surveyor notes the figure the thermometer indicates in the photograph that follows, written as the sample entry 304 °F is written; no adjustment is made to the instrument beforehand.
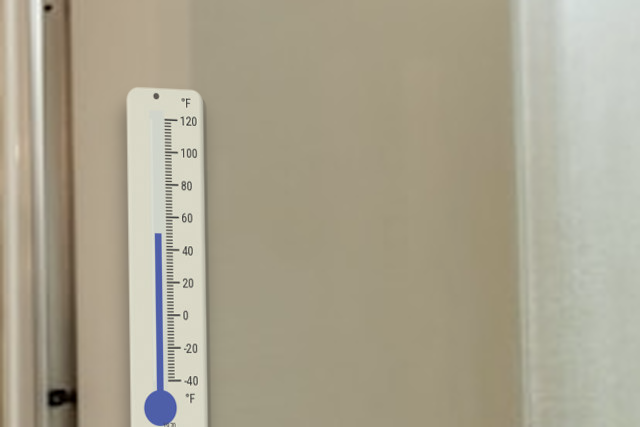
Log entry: 50 °F
